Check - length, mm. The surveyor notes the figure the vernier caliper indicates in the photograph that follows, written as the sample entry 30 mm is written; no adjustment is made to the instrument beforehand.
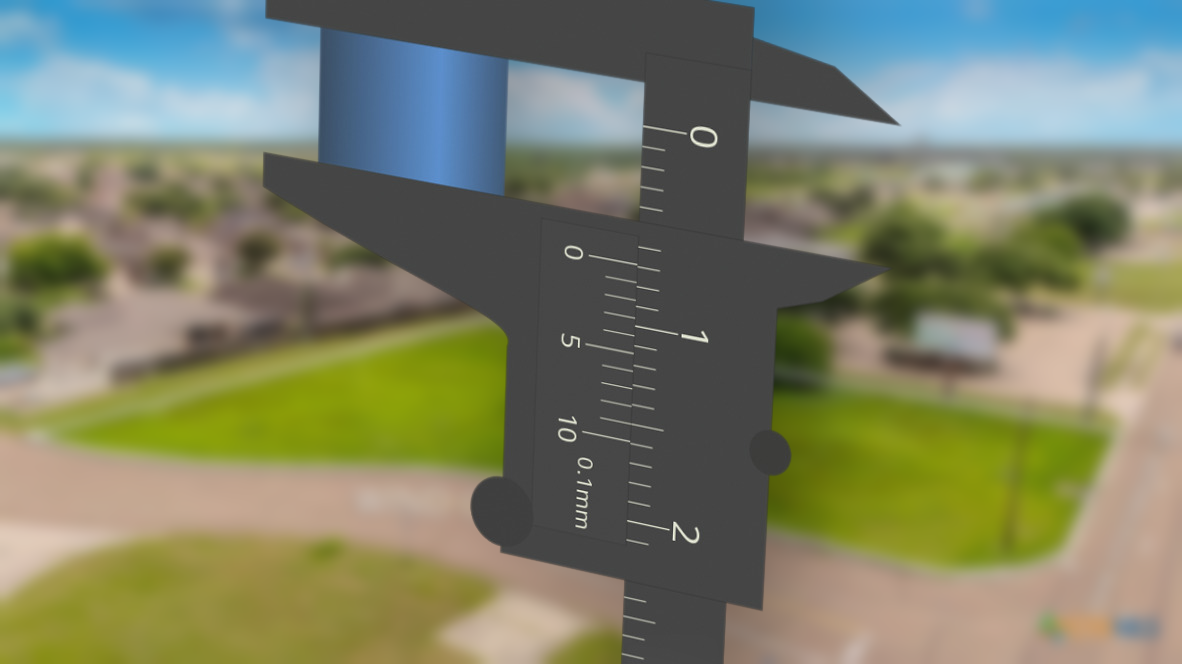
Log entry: 6.9 mm
